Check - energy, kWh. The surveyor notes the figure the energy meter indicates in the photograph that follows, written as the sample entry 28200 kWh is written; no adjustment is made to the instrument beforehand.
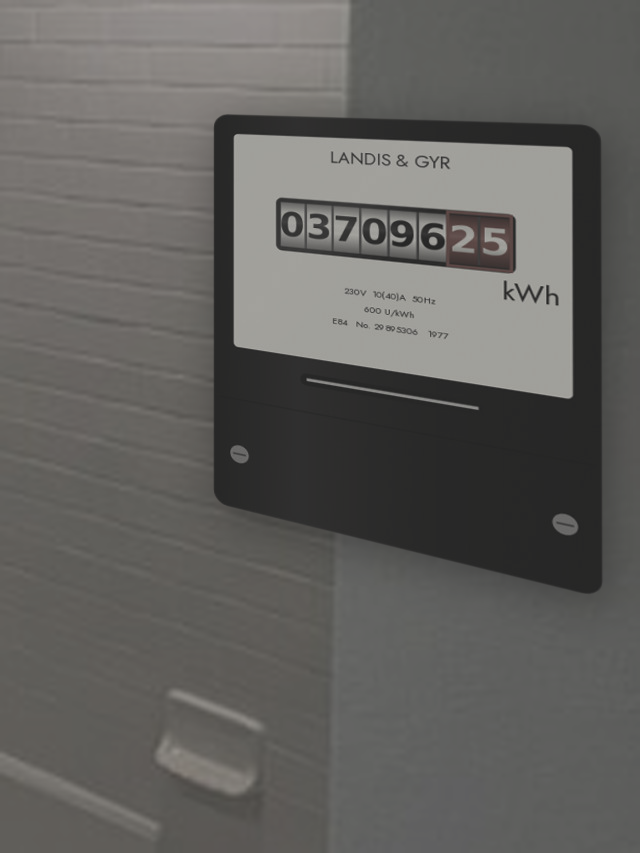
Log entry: 37096.25 kWh
